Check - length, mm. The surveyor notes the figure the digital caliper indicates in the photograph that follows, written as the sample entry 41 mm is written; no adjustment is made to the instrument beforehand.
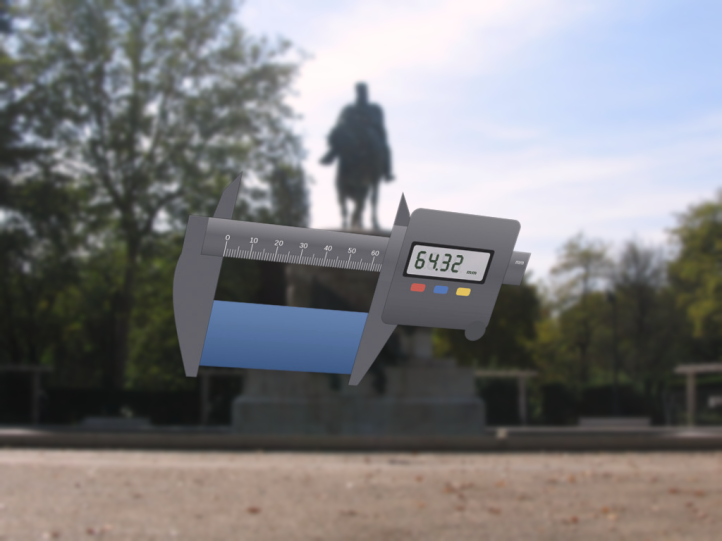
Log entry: 64.32 mm
